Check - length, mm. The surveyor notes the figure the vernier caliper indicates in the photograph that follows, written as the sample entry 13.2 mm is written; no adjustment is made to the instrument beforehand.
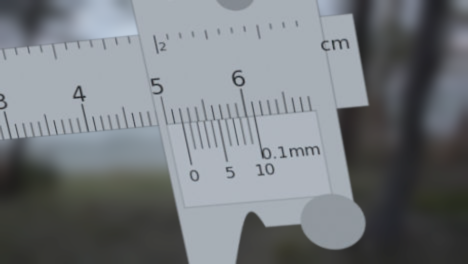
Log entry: 52.0 mm
